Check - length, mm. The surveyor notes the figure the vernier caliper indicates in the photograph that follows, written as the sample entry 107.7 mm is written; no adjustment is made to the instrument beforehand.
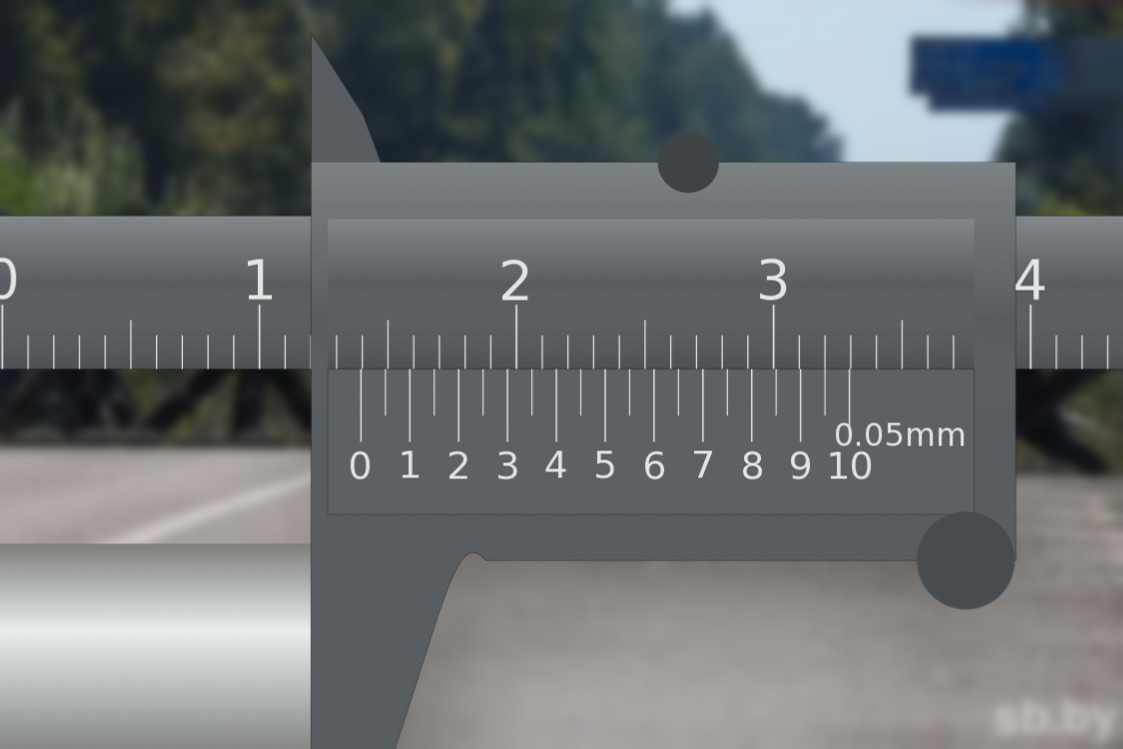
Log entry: 13.95 mm
